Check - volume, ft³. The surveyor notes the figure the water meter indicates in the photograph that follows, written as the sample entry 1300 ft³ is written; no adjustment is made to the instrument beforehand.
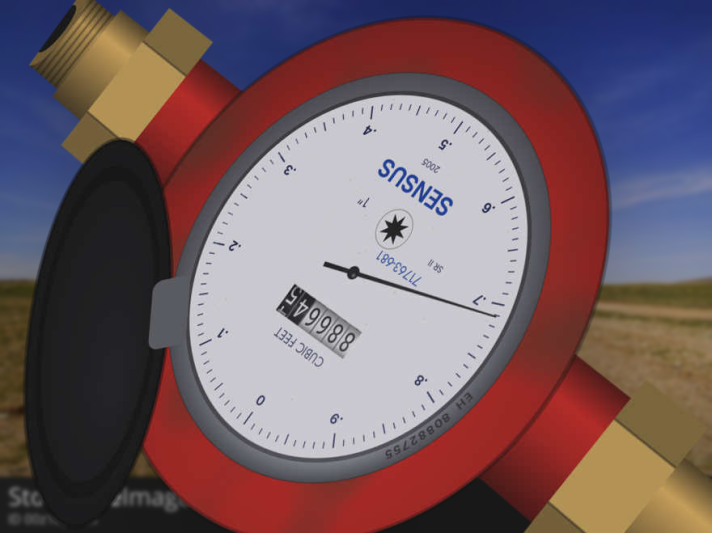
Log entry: 886644.71 ft³
